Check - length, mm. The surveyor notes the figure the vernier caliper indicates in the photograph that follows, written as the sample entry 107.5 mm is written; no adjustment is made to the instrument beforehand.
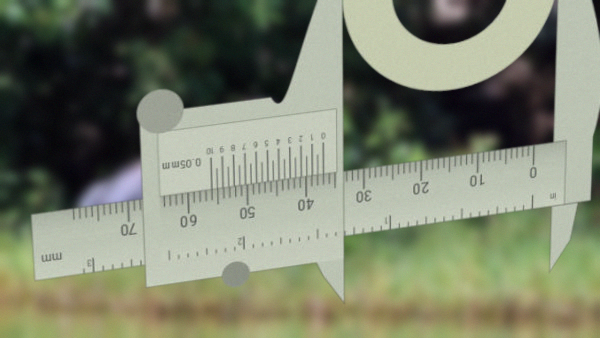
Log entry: 37.0 mm
